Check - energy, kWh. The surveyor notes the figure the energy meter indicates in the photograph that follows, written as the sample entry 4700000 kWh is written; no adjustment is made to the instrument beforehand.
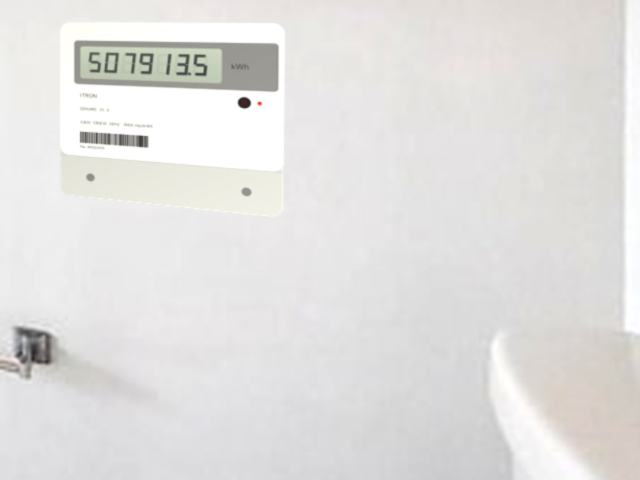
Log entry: 507913.5 kWh
